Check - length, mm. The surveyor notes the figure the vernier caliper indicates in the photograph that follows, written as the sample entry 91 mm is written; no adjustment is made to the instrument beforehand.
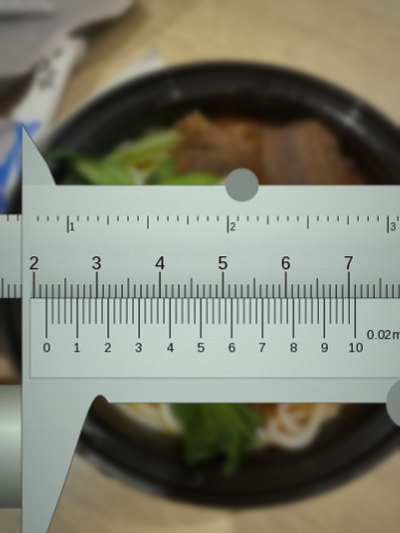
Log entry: 22.0 mm
